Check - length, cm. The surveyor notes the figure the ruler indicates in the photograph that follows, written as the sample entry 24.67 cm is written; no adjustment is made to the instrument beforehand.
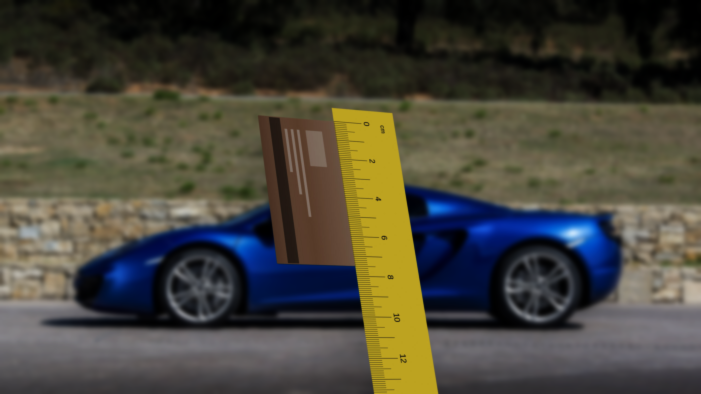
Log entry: 7.5 cm
